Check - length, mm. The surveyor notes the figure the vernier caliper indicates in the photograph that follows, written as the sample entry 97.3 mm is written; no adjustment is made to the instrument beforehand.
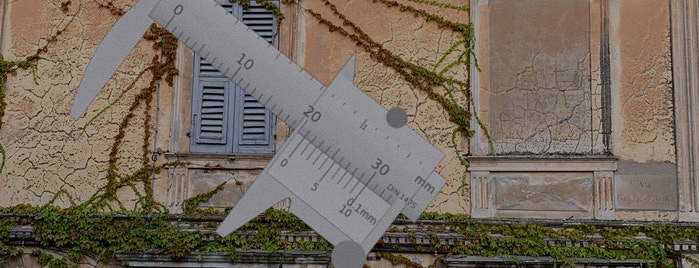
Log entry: 21.0 mm
